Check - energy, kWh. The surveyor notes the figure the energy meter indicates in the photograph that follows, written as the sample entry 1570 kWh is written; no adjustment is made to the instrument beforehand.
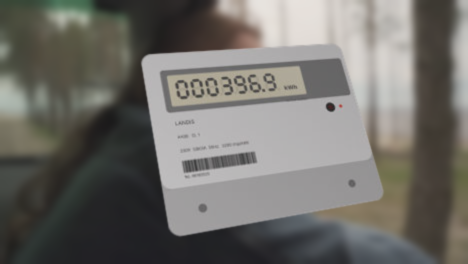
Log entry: 396.9 kWh
